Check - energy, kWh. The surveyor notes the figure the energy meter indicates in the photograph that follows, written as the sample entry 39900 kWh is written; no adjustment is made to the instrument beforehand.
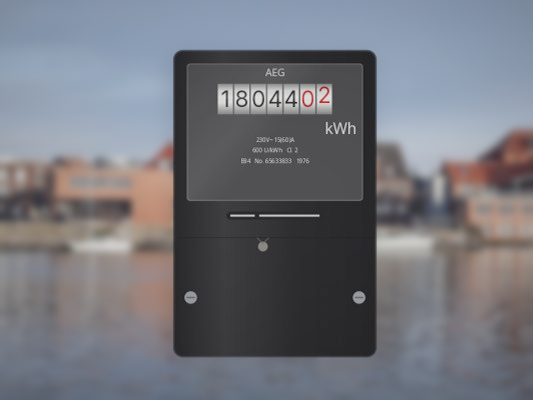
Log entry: 18044.02 kWh
